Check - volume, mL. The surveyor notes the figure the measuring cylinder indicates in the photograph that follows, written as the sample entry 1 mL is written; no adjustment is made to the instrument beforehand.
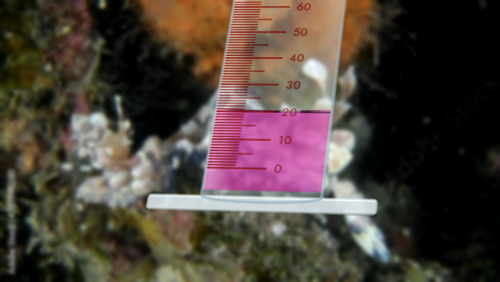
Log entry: 20 mL
